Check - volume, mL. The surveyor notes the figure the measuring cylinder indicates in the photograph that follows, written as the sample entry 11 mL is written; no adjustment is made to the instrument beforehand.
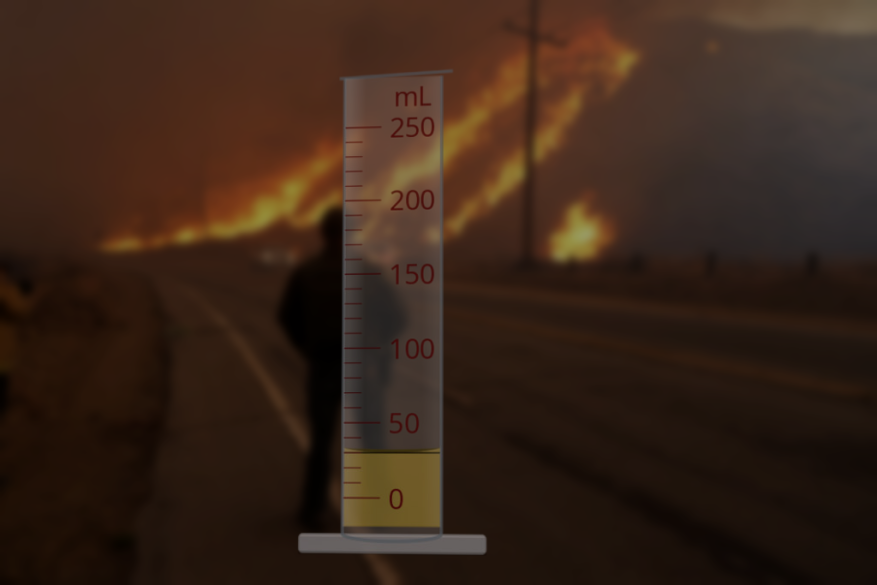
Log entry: 30 mL
